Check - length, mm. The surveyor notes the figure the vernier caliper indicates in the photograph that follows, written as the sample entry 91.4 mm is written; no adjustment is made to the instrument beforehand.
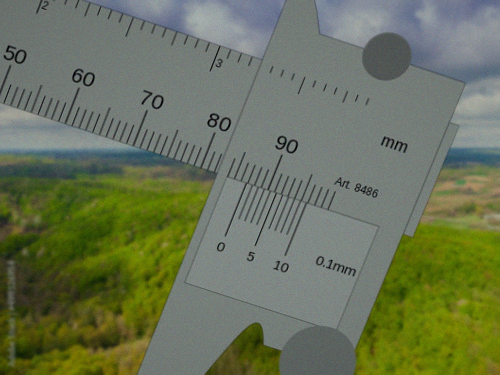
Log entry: 86.8 mm
